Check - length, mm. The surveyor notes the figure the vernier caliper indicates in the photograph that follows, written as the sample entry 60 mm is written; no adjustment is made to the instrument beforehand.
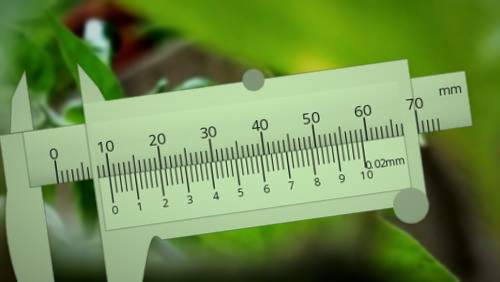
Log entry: 10.0 mm
